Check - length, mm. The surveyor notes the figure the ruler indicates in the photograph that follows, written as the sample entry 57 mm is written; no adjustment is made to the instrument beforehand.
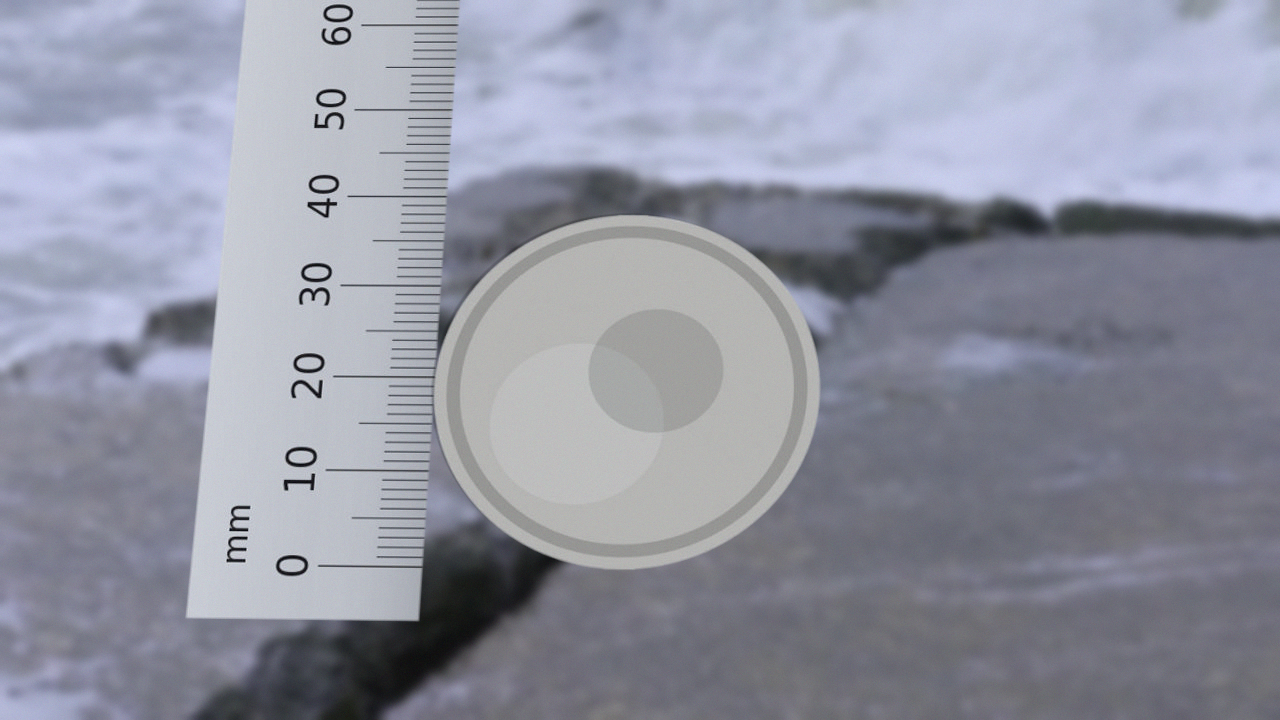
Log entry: 38 mm
